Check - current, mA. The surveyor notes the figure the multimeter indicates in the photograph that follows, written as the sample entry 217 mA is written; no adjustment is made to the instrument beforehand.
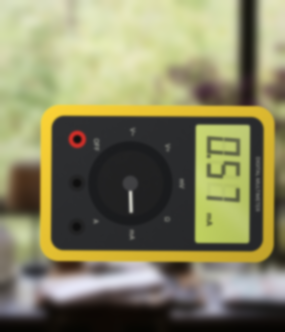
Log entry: 0.57 mA
